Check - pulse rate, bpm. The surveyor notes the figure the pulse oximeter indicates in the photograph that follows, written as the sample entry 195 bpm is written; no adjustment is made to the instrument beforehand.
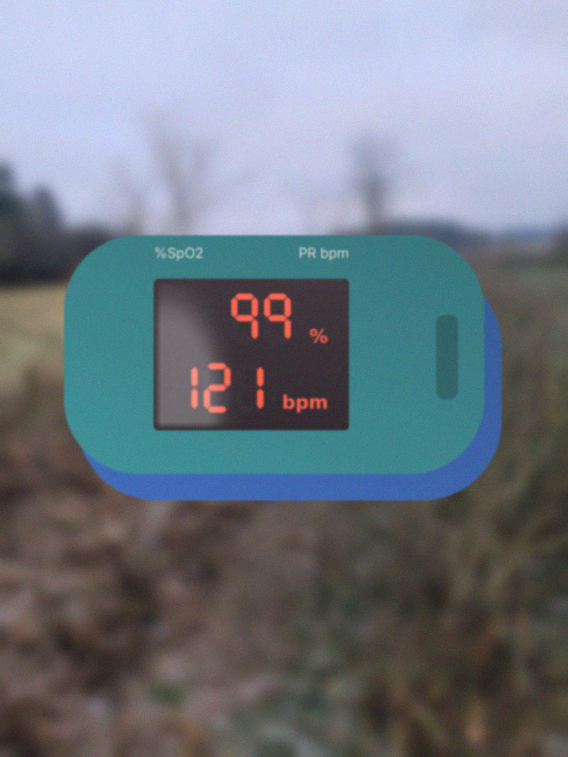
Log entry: 121 bpm
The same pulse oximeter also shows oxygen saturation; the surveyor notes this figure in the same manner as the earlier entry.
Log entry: 99 %
